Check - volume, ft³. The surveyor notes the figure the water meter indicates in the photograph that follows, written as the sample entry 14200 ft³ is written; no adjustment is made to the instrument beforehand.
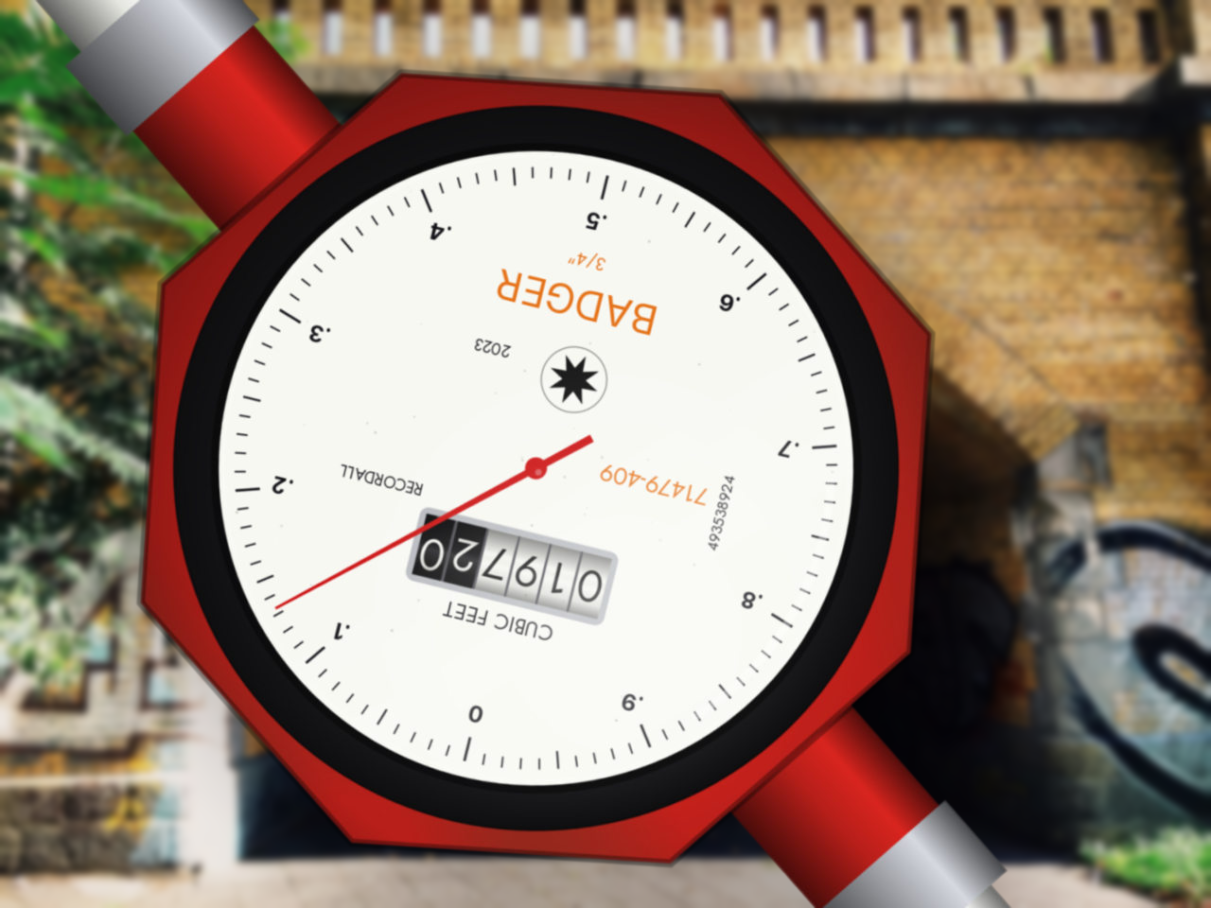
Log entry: 19720.13 ft³
